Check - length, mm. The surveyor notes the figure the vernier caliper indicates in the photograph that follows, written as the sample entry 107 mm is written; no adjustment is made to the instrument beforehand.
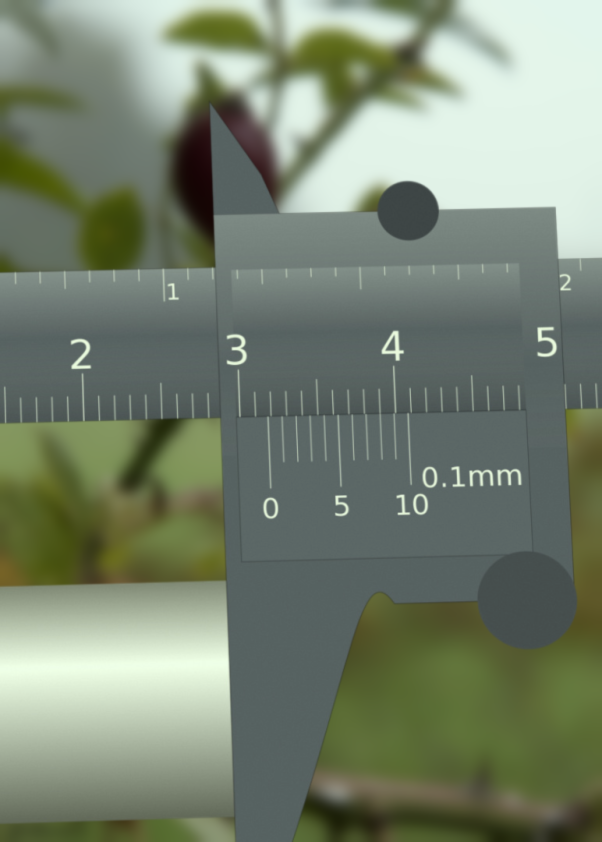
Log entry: 31.8 mm
